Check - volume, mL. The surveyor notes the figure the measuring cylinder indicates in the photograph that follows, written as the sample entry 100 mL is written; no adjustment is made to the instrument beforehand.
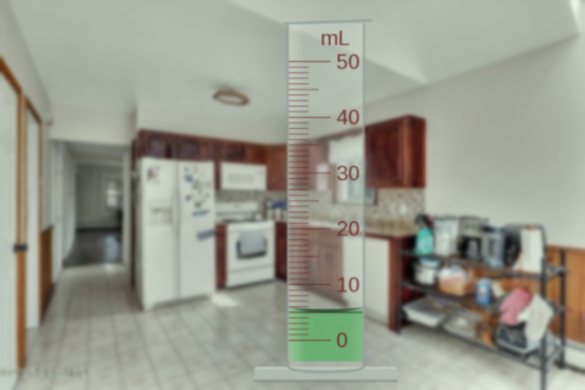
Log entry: 5 mL
